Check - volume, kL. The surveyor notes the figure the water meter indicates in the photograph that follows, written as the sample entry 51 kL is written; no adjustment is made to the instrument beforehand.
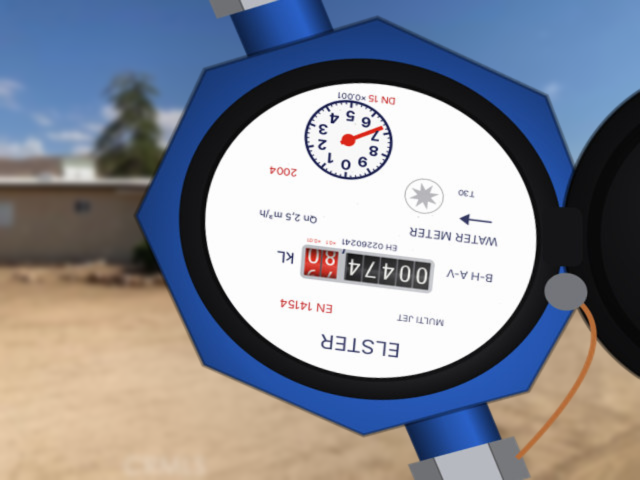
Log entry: 474.796 kL
